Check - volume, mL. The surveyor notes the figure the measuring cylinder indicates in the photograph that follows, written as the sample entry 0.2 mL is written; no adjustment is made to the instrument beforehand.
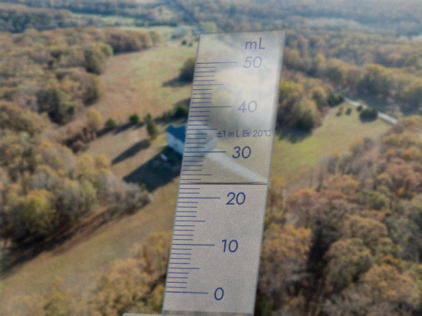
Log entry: 23 mL
